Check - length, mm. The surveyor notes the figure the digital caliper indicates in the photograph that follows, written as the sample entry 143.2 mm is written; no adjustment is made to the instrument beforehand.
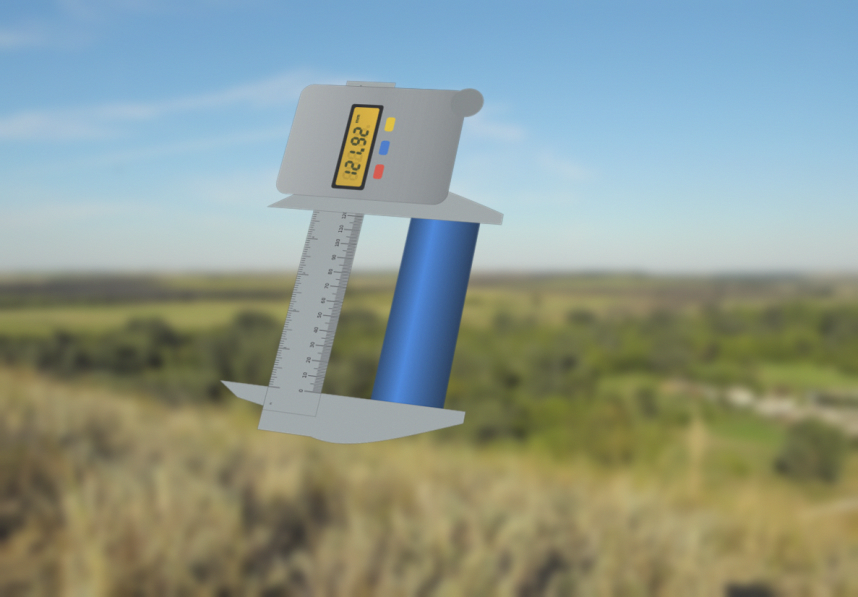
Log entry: 121.92 mm
